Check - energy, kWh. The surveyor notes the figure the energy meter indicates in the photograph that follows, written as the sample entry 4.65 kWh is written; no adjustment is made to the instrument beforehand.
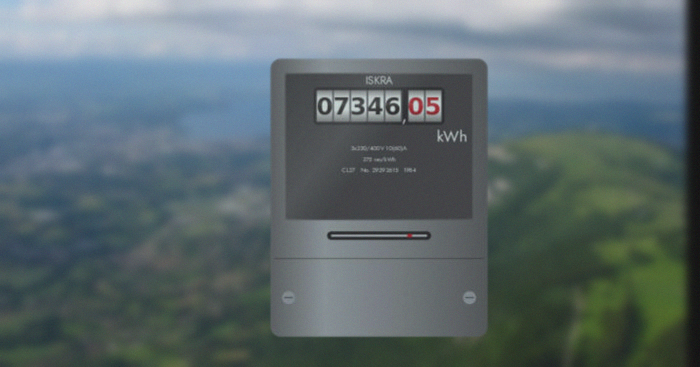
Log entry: 7346.05 kWh
